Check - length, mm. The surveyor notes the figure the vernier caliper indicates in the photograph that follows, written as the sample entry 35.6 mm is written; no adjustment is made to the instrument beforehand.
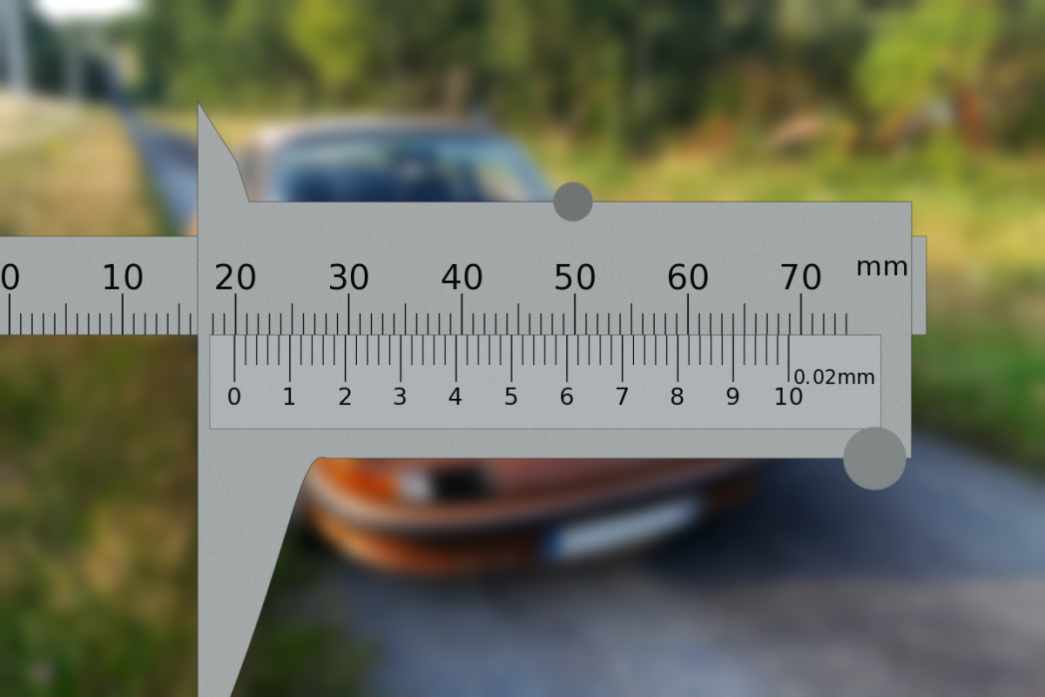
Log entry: 19.9 mm
